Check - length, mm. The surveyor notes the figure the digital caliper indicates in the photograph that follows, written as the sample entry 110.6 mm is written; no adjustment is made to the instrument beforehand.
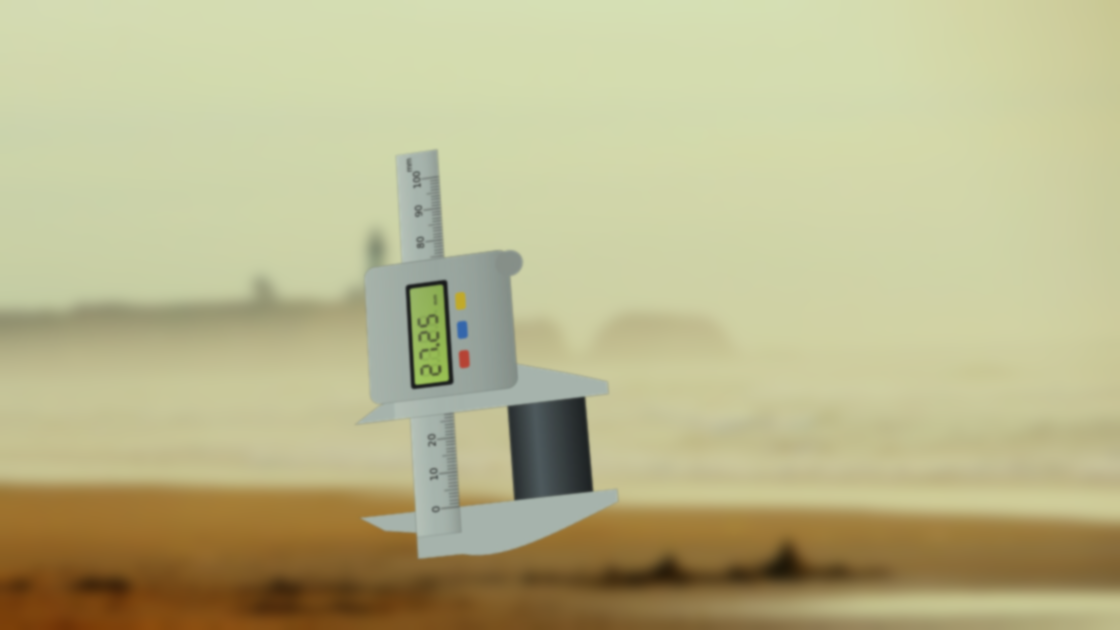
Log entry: 27.25 mm
